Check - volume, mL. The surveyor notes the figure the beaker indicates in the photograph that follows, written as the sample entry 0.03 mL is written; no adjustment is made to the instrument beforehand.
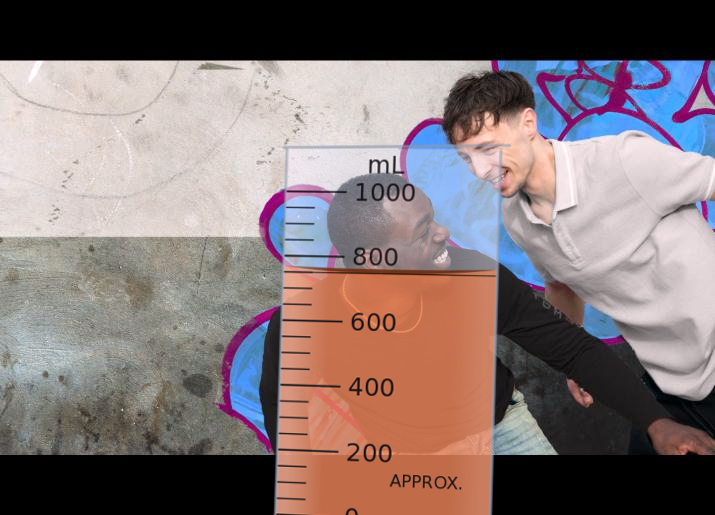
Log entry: 750 mL
